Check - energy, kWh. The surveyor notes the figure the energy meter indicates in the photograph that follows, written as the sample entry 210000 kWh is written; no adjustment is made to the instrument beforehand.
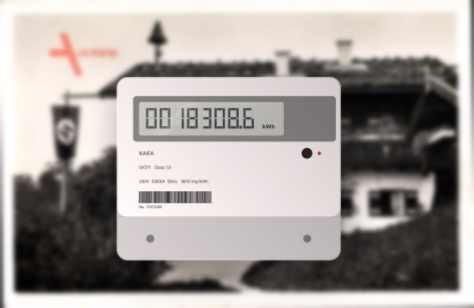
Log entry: 18308.6 kWh
